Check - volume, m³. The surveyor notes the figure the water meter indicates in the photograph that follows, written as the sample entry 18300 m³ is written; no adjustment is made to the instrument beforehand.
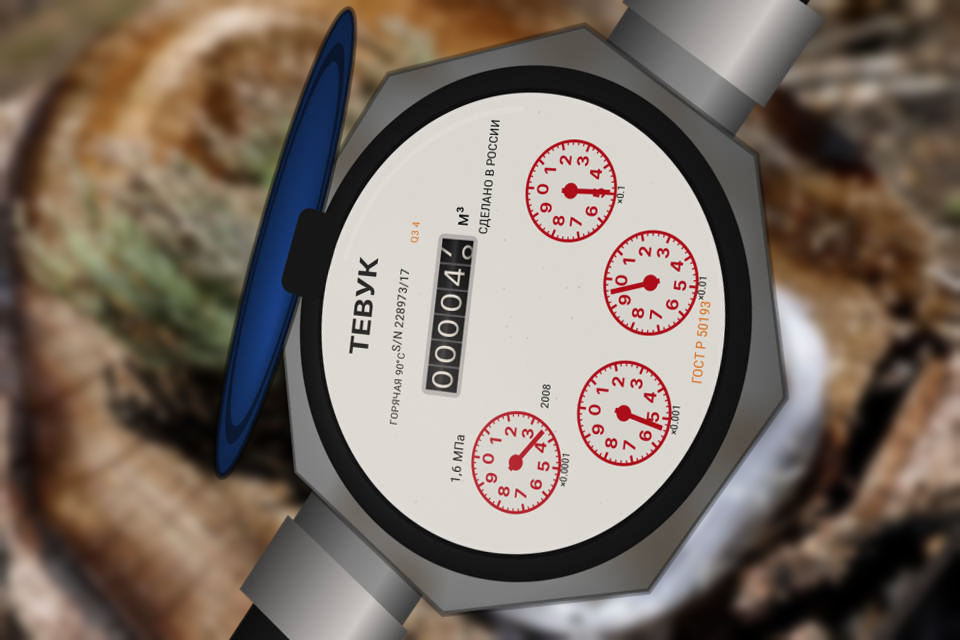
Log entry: 47.4953 m³
